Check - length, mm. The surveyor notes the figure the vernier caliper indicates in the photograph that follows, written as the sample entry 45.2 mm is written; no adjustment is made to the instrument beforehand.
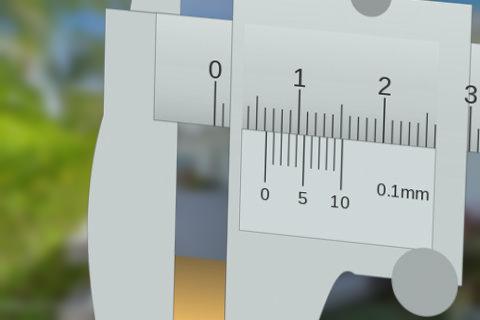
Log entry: 6.2 mm
